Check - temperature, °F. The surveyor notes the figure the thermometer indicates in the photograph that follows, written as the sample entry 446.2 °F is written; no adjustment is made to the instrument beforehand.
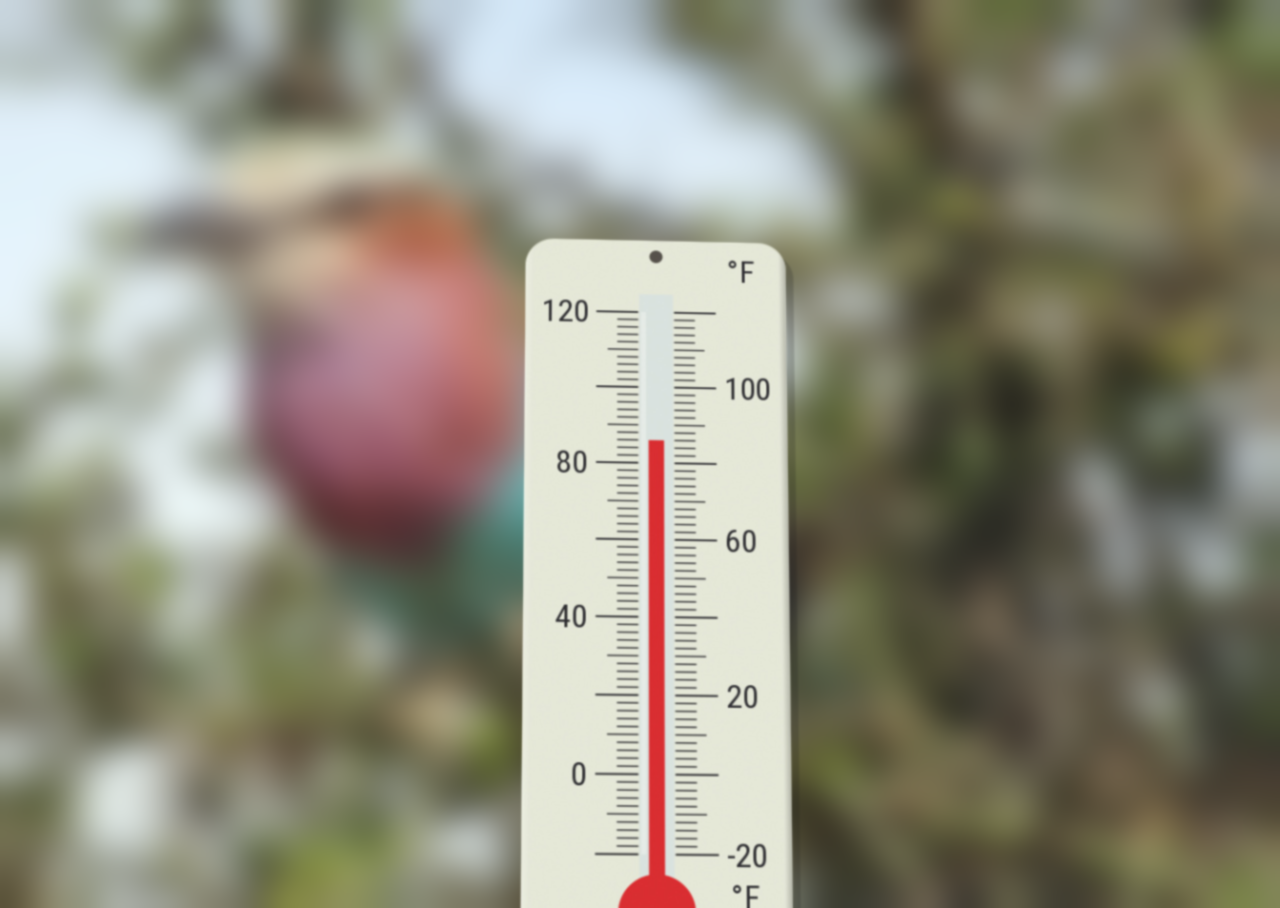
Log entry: 86 °F
